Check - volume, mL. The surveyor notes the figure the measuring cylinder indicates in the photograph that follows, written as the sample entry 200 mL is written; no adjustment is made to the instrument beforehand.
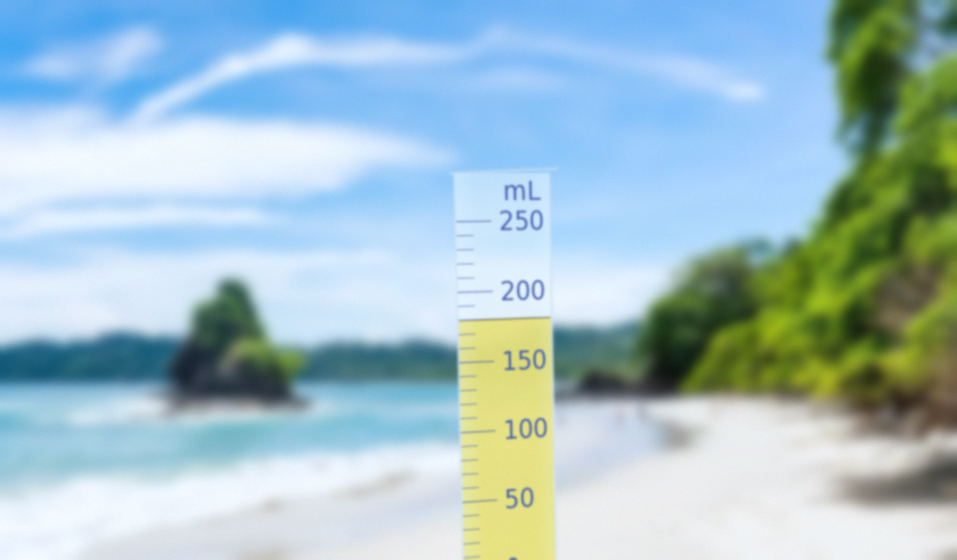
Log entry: 180 mL
